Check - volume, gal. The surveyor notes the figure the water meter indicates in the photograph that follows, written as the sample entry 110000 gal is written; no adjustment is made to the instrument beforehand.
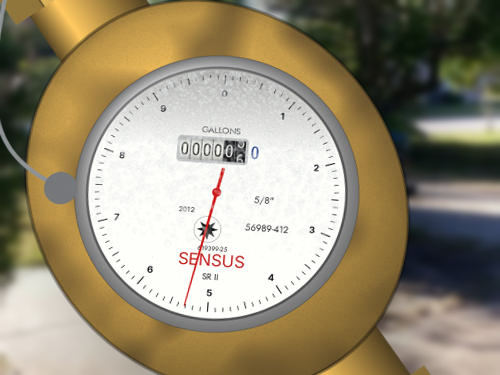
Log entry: 55.3 gal
